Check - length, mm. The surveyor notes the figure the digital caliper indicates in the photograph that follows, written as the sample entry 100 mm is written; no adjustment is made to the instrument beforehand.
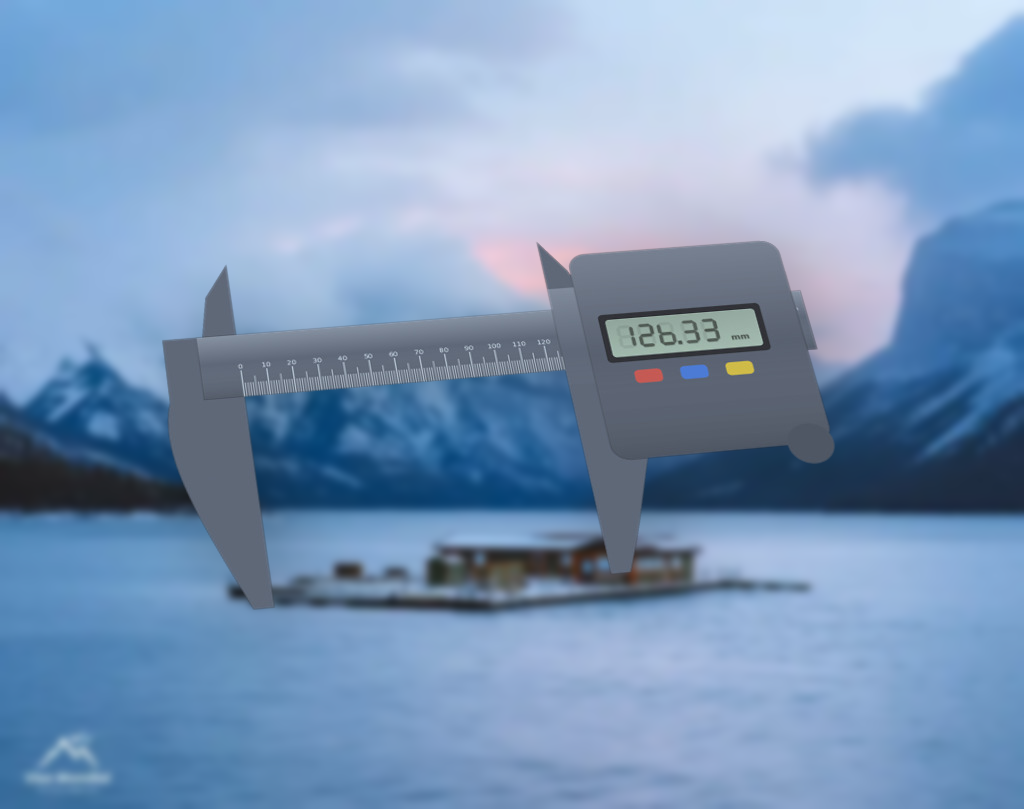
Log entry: 126.33 mm
